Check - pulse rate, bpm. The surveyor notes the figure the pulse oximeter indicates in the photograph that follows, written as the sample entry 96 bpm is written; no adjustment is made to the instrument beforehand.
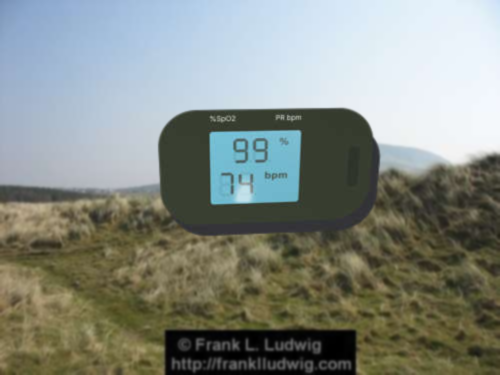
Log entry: 74 bpm
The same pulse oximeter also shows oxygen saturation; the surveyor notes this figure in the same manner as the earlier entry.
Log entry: 99 %
